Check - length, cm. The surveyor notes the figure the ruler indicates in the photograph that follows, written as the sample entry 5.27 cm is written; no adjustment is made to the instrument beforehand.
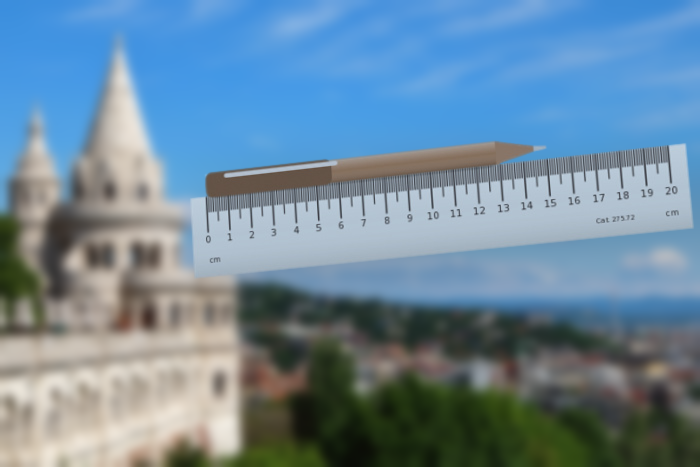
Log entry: 15 cm
